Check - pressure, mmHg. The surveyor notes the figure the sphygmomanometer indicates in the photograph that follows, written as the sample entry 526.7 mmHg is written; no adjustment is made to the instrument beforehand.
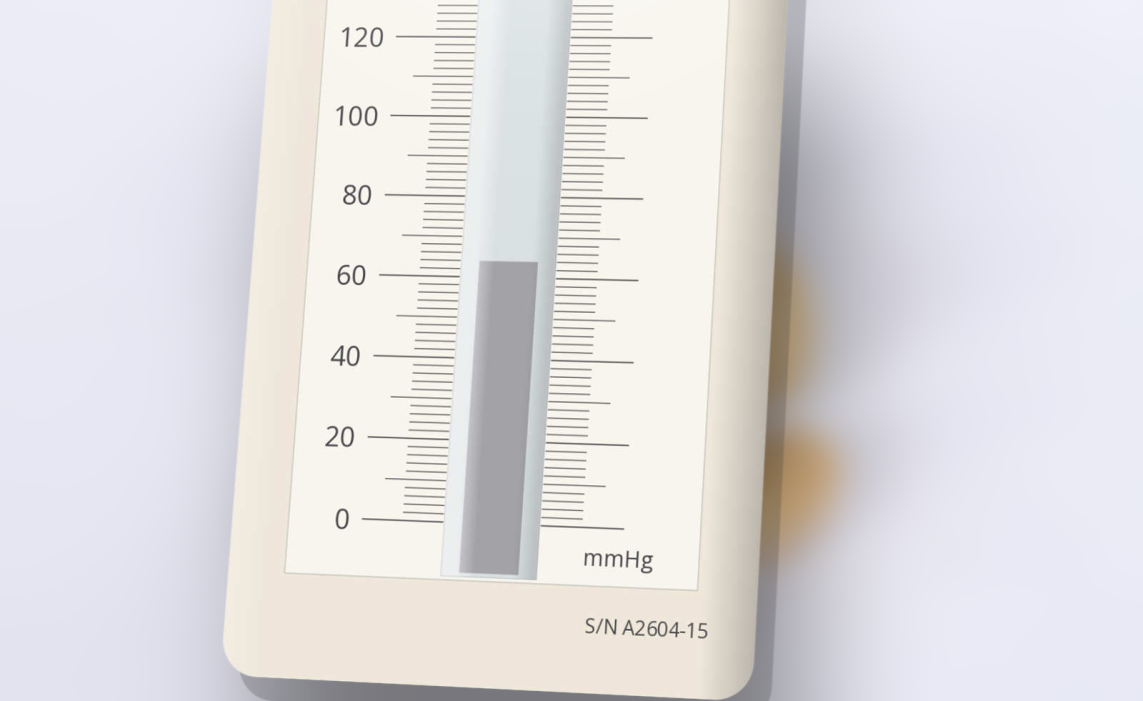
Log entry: 64 mmHg
